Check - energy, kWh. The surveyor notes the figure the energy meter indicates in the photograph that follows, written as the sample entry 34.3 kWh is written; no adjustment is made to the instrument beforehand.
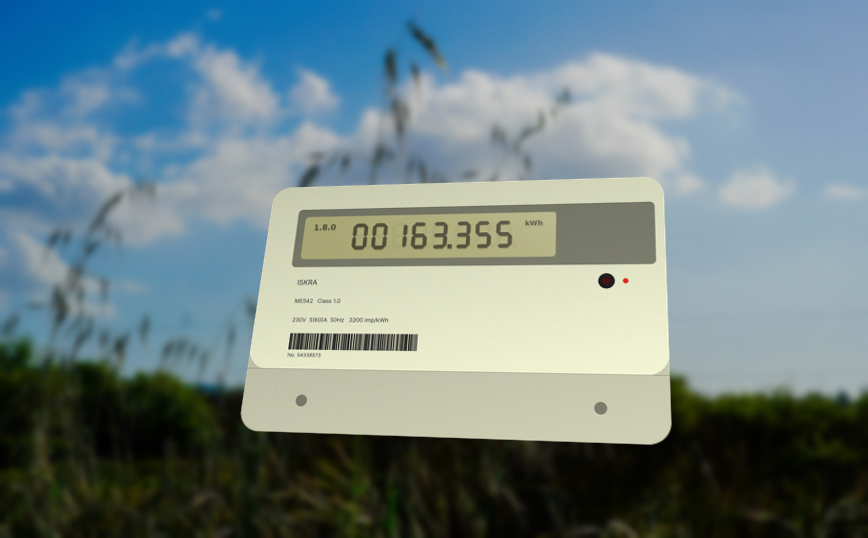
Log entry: 163.355 kWh
